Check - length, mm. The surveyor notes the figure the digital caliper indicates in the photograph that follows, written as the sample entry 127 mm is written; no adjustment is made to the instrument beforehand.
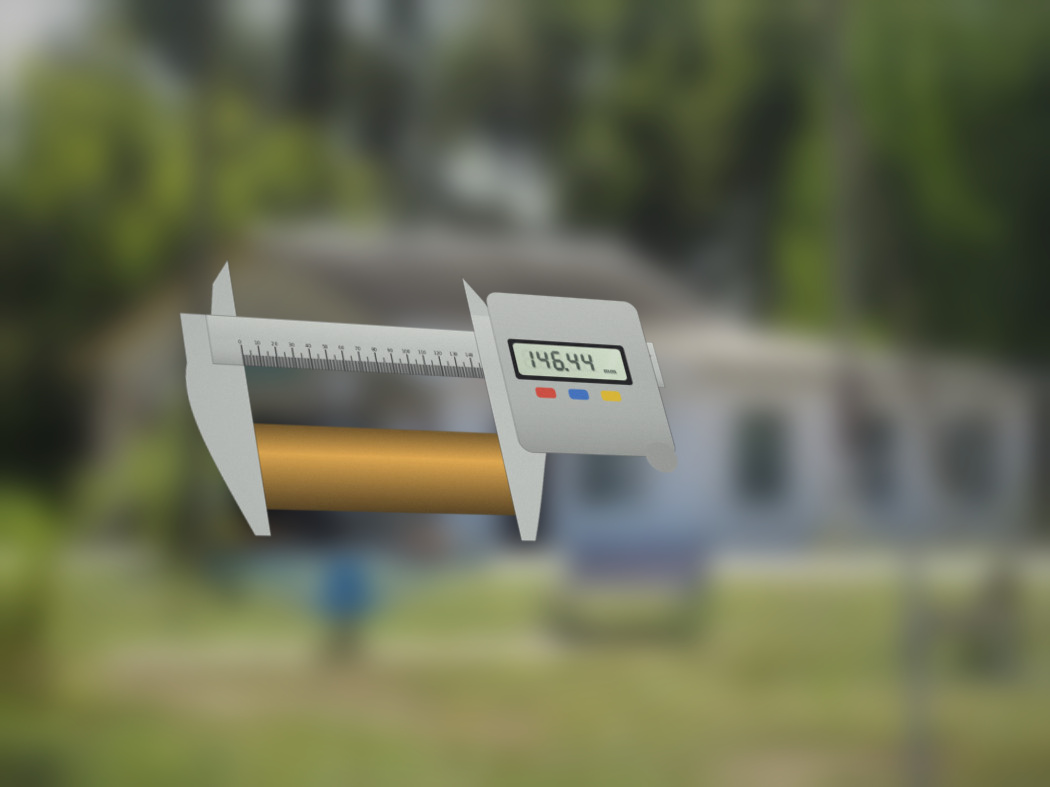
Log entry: 146.44 mm
